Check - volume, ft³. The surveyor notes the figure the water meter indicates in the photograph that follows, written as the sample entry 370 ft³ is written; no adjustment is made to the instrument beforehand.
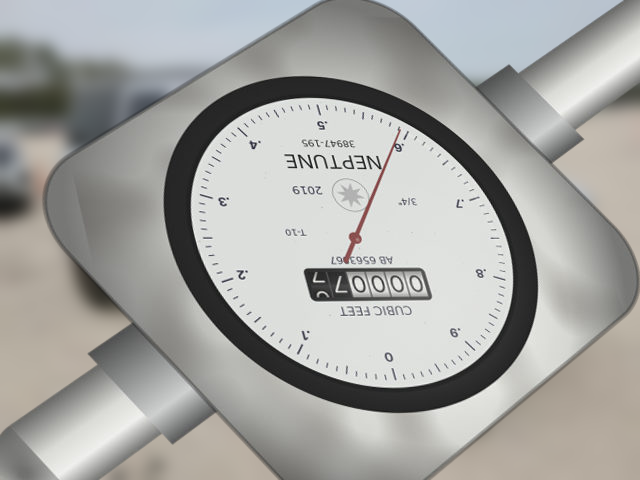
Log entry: 76.59 ft³
